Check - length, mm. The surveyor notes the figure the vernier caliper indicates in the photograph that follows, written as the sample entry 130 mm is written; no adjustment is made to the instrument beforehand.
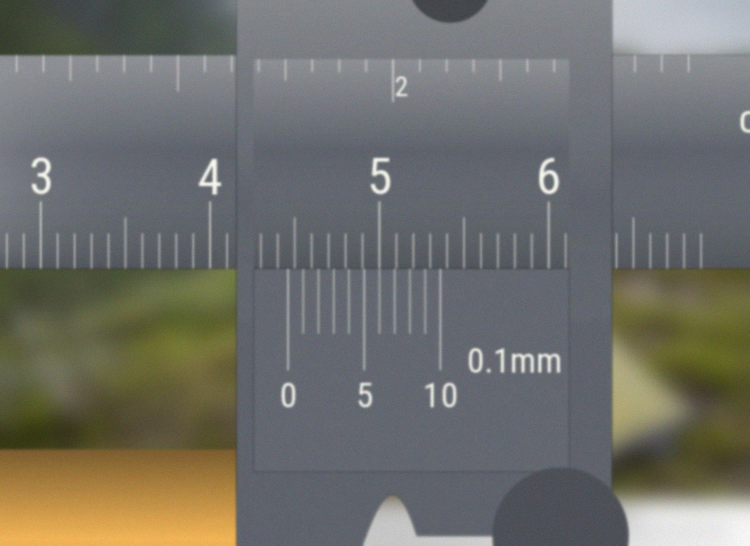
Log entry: 44.6 mm
